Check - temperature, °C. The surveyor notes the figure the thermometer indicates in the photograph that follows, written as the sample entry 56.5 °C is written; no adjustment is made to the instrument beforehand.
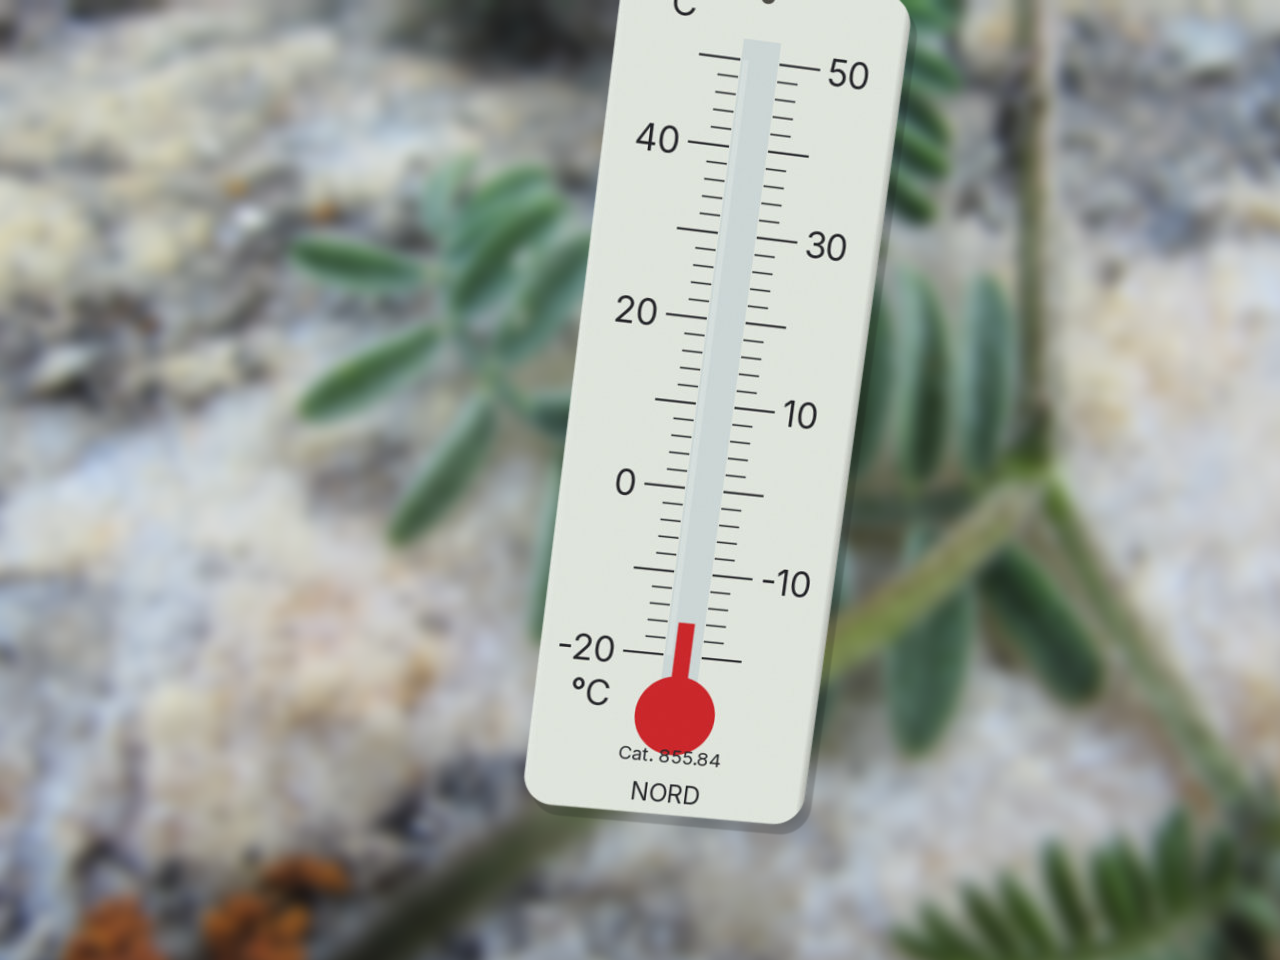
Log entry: -16 °C
